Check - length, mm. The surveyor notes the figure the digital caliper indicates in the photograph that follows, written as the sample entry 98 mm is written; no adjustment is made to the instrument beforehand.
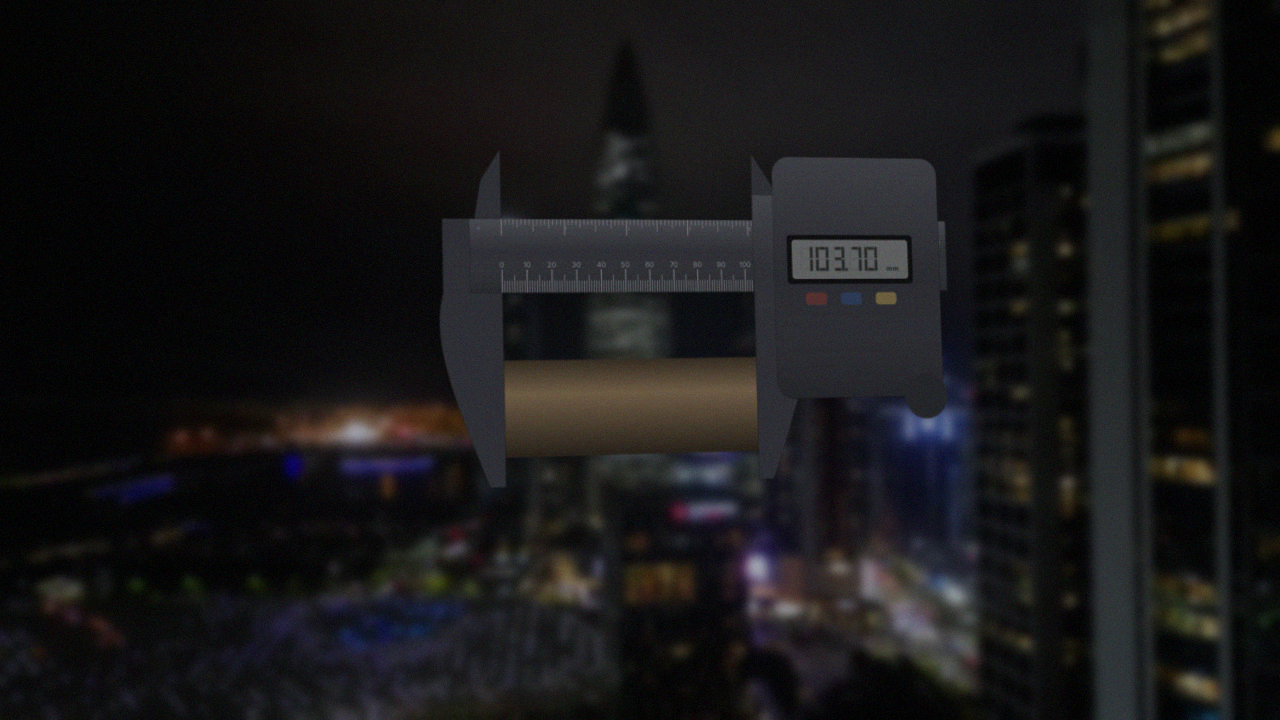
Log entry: 103.70 mm
